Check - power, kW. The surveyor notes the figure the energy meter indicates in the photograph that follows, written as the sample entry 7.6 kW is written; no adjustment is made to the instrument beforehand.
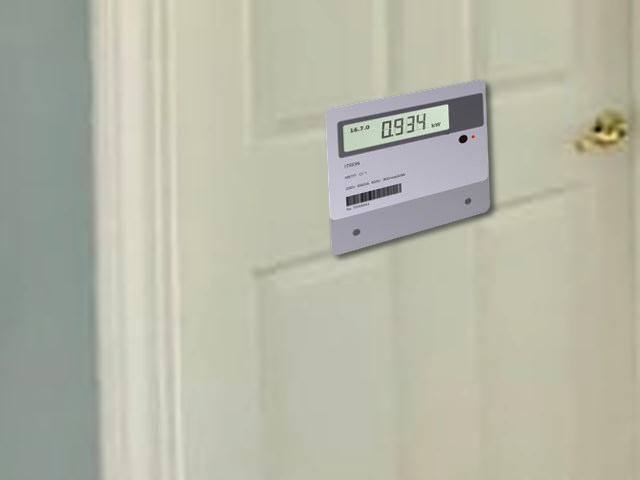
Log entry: 0.934 kW
